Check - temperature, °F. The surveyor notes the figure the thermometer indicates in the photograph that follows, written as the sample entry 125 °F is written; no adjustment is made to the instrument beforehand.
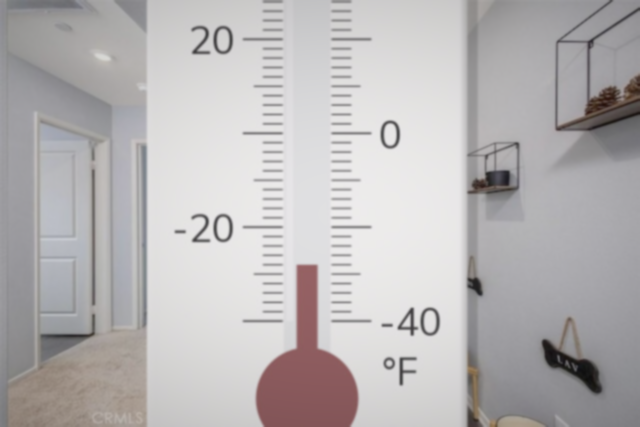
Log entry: -28 °F
